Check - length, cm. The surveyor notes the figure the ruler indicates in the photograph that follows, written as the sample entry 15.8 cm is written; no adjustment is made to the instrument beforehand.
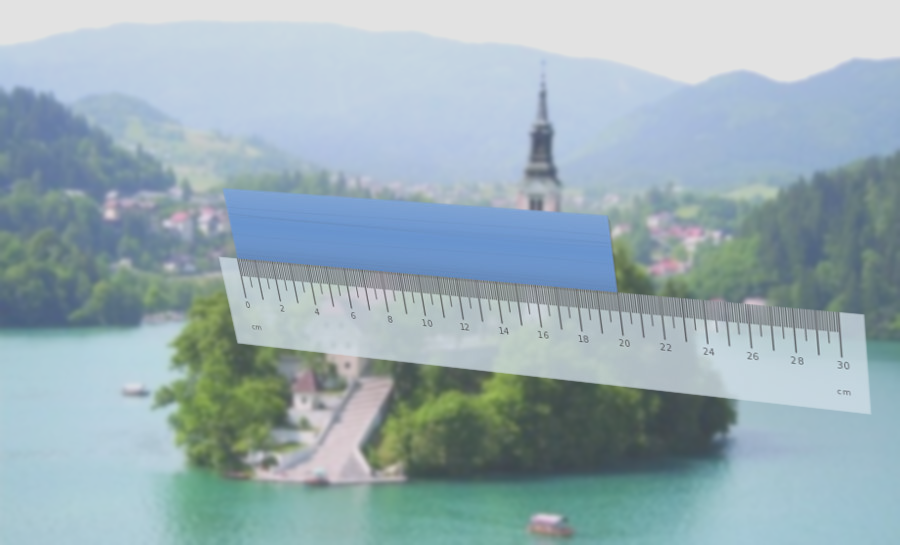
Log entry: 20 cm
